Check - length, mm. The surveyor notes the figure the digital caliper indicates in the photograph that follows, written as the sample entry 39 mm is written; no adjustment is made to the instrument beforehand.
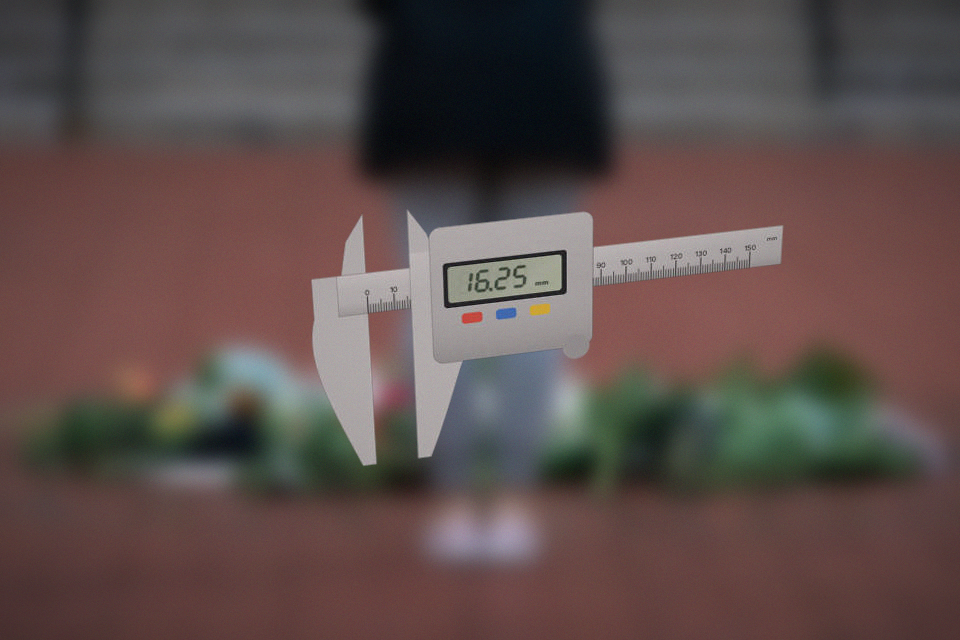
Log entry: 16.25 mm
